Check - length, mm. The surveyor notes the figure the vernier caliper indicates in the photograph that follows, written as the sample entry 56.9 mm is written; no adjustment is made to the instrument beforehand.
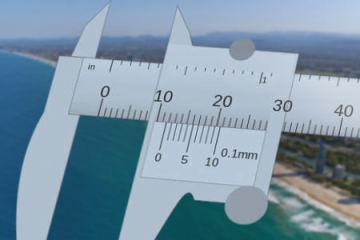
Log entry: 11.6 mm
